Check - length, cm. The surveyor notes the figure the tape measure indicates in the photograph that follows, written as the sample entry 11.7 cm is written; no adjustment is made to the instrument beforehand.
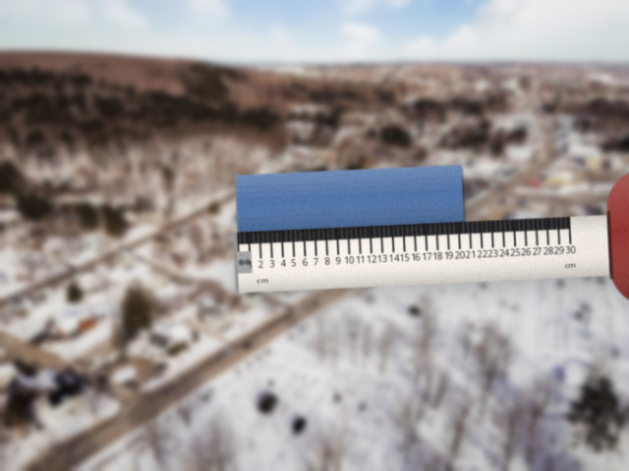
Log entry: 20.5 cm
